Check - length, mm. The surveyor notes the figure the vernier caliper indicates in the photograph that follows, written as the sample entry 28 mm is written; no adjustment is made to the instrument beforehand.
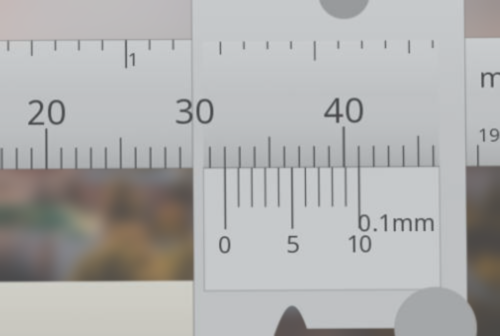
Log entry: 32.0 mm
